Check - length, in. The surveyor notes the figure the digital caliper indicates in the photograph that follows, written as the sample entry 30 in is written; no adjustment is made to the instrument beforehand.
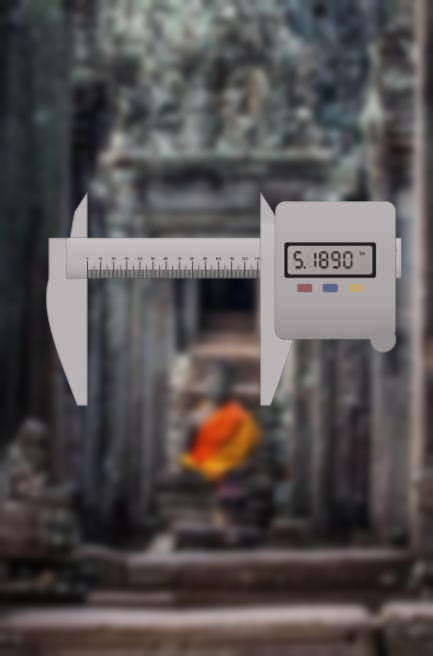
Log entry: 5.1890 in
